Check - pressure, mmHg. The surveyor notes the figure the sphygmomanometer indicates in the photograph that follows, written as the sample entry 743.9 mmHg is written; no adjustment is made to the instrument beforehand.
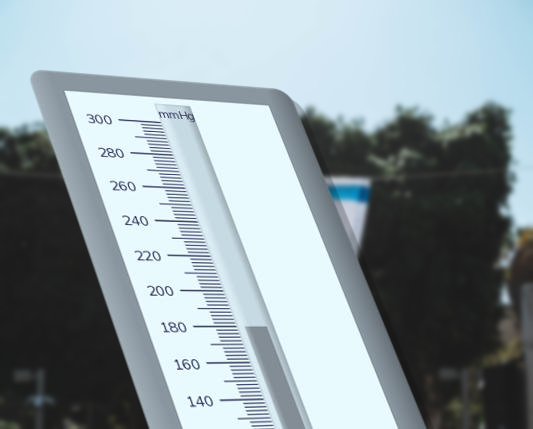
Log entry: 180 mmHg
